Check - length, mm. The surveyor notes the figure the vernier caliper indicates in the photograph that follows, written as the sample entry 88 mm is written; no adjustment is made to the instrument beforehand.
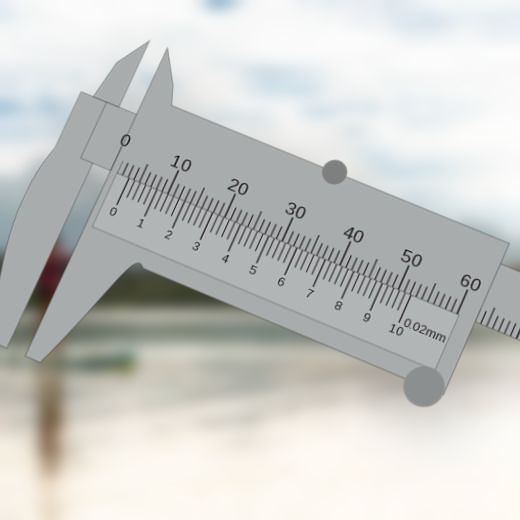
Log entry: 3.2 mm
